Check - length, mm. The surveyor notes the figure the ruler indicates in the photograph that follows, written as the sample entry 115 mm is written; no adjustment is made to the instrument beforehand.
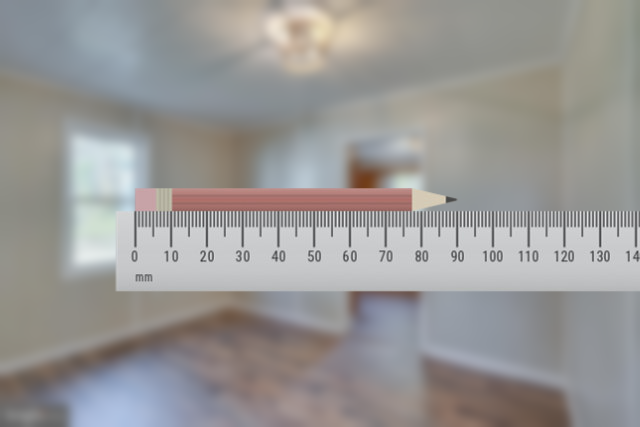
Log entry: 90 mm
